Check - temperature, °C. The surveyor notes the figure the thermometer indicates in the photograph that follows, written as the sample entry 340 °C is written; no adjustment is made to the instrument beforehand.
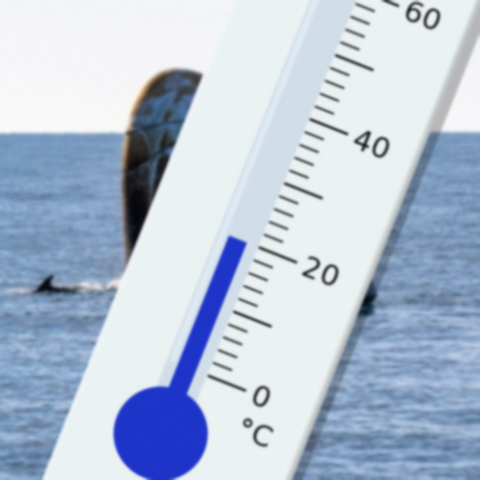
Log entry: 20 °C
